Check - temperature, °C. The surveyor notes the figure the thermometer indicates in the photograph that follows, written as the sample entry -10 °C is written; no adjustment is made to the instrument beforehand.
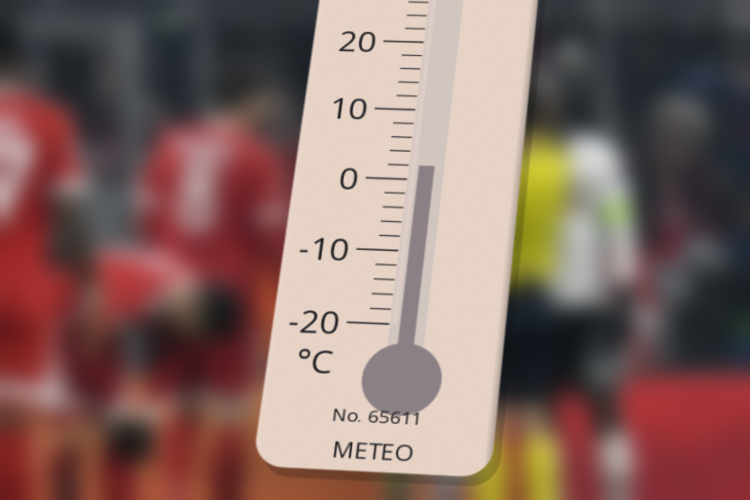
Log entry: 2 °C
